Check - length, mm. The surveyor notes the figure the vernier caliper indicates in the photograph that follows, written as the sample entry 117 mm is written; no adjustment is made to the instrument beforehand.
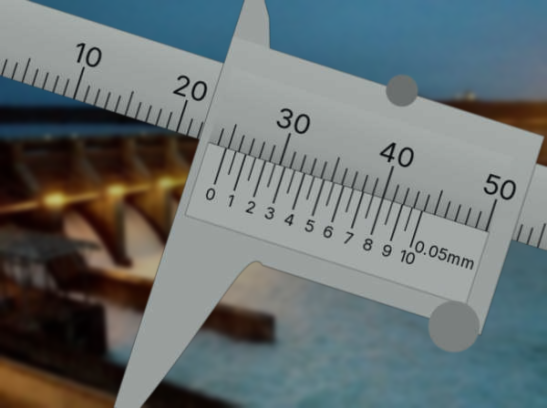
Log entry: 24.8 mm
